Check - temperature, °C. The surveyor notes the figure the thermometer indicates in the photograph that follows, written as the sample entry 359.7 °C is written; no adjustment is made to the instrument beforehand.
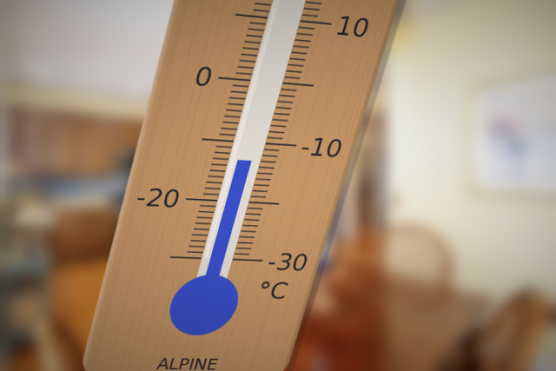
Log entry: -13 °C
